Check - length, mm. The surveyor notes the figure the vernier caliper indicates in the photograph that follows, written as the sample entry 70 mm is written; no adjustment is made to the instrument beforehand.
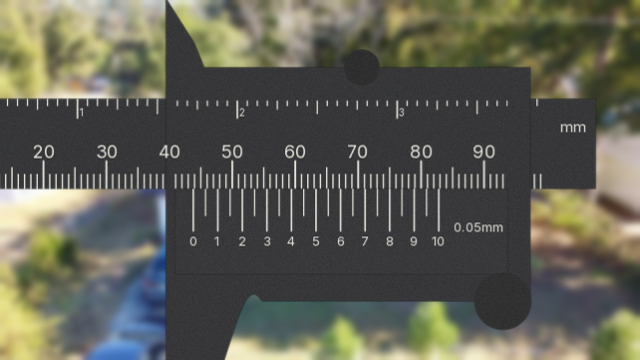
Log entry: 43.8 mm
